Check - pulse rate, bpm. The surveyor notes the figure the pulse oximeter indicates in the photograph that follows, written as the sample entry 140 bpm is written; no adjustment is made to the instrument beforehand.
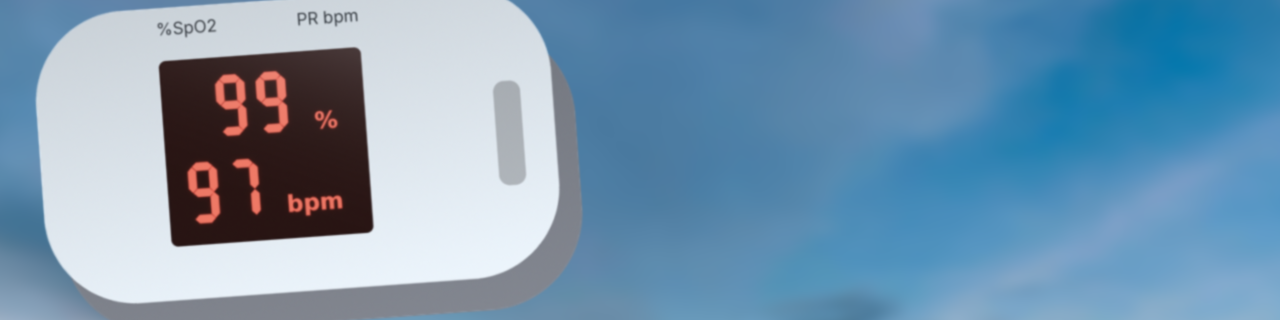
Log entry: 97 bpm
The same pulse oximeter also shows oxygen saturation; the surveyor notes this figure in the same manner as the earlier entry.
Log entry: 99 %
